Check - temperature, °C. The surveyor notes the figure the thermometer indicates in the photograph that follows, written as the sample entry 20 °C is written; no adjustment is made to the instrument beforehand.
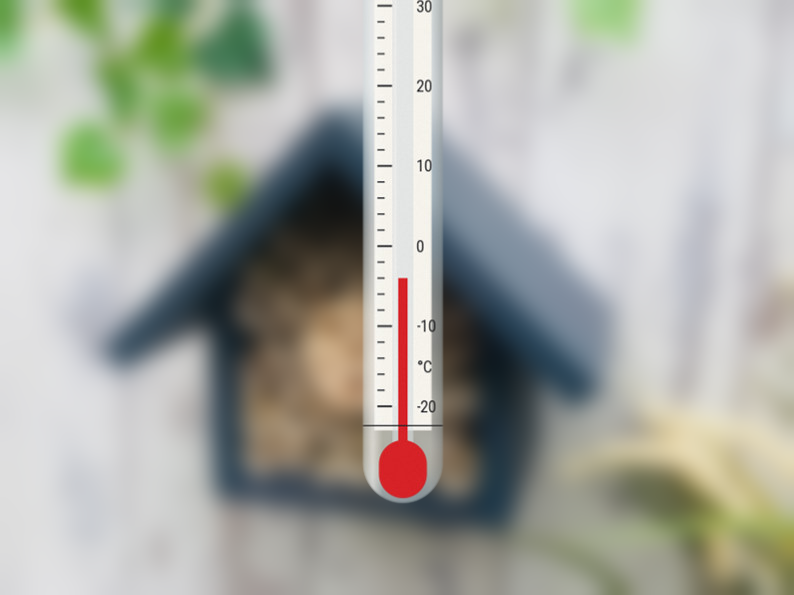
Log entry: -4 °C
